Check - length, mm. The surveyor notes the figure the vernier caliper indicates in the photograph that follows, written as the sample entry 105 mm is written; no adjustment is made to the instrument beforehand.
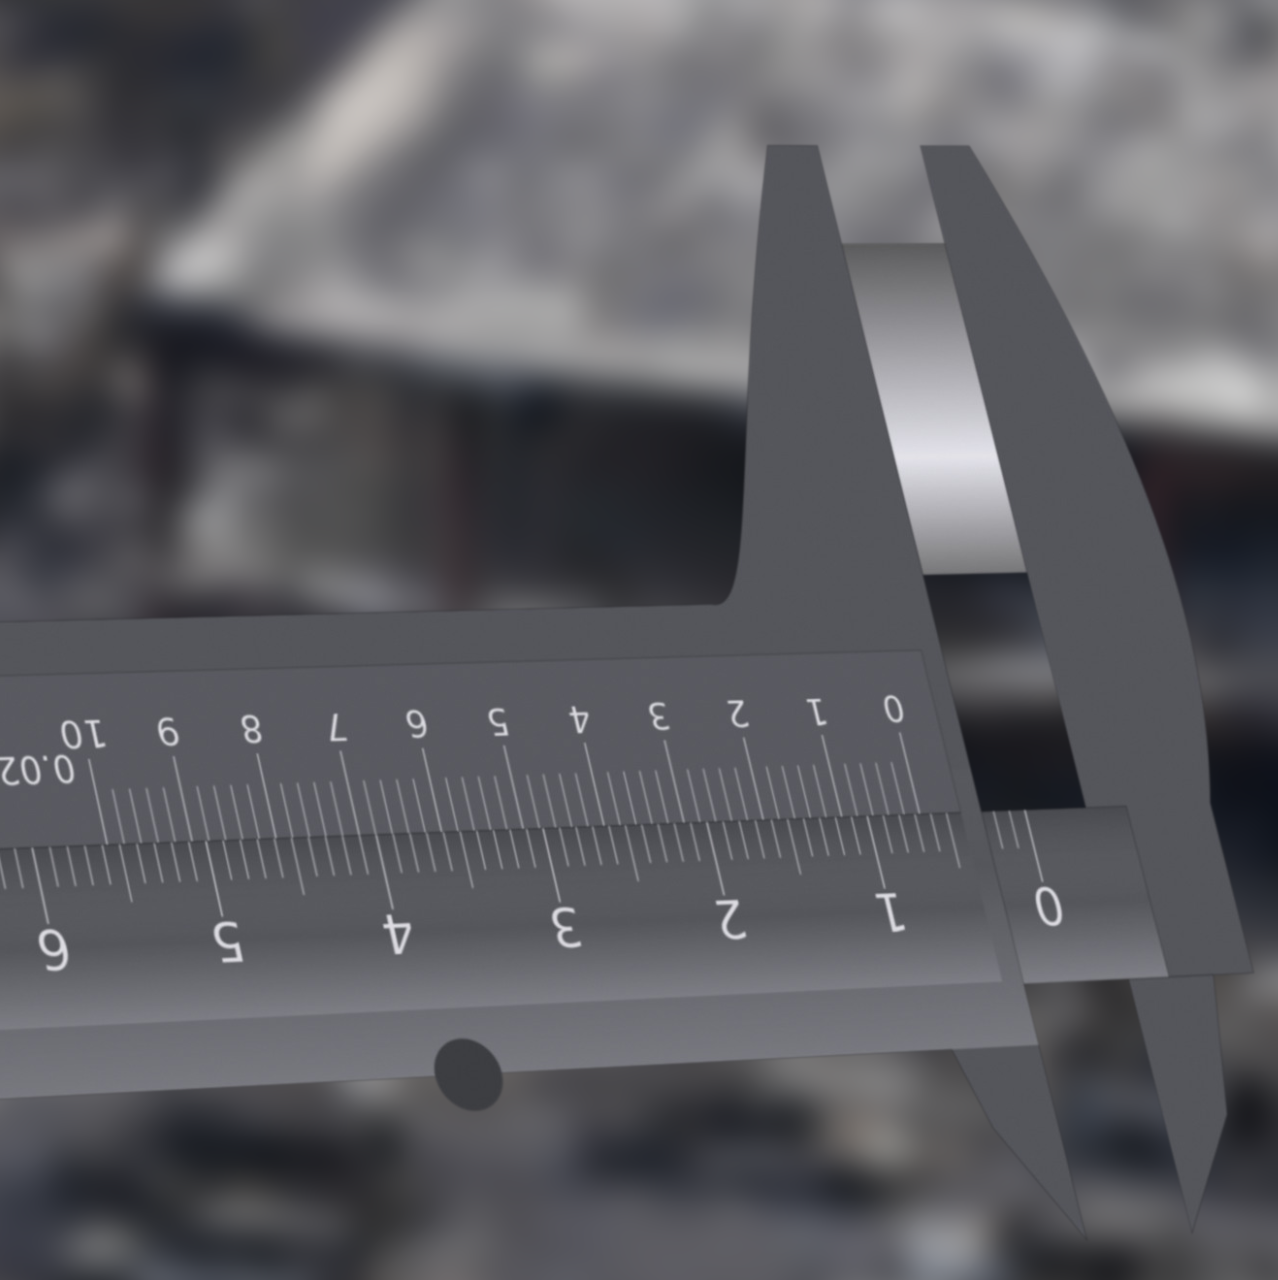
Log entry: 6.7 mm
